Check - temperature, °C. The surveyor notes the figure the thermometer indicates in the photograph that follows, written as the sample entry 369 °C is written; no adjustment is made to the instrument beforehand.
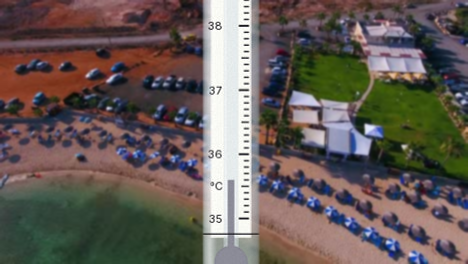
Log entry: 35.6 °C
